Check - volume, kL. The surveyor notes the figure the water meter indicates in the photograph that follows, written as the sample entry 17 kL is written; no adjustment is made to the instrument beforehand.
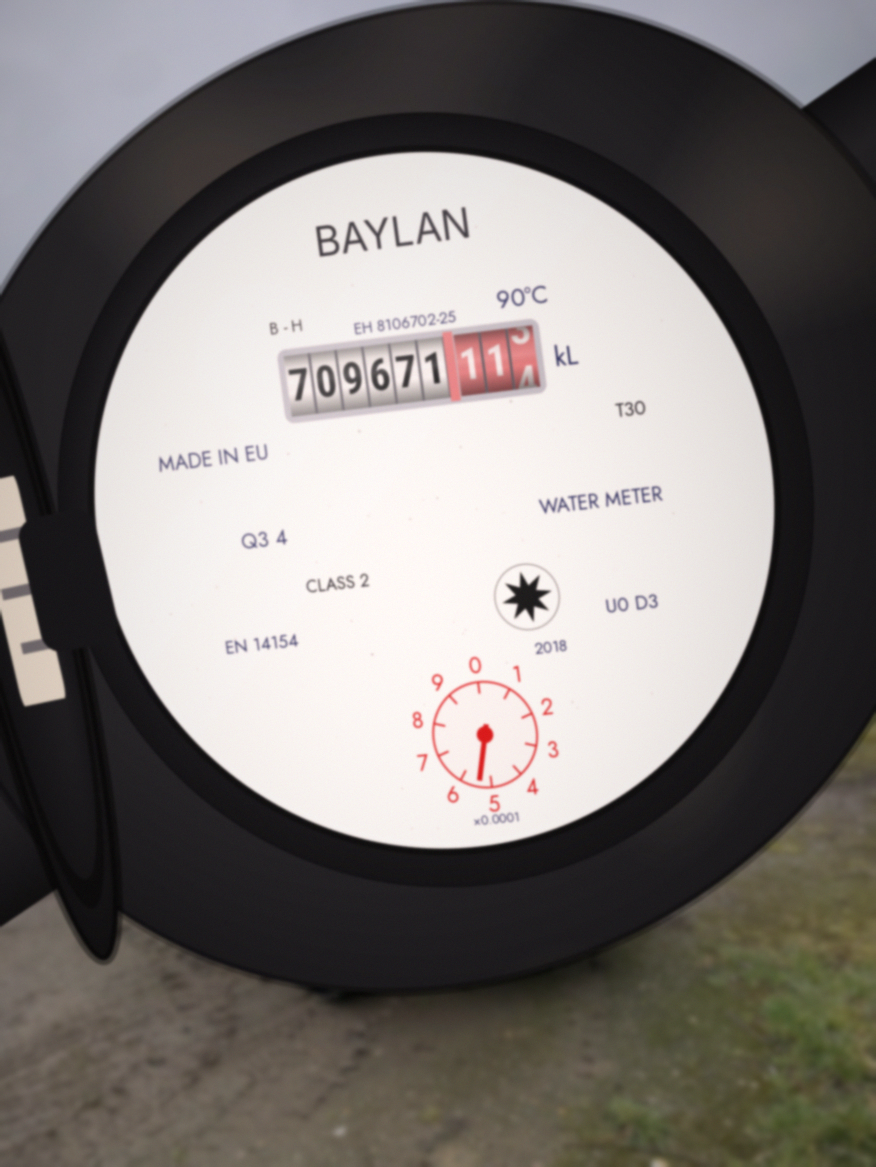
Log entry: 709671.1135 kL
